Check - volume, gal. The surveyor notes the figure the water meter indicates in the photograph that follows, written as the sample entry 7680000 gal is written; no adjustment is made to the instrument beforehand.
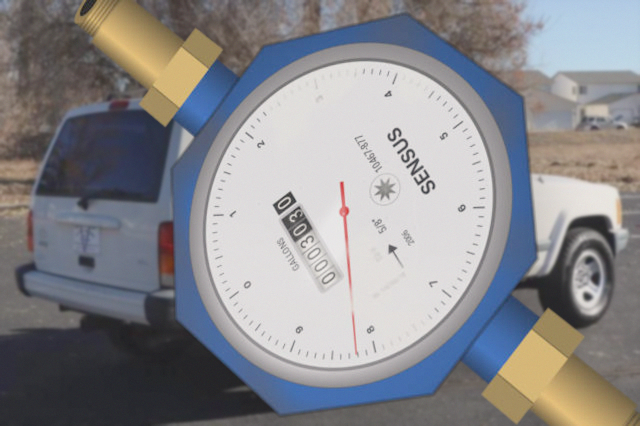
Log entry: 3028.2 gal
